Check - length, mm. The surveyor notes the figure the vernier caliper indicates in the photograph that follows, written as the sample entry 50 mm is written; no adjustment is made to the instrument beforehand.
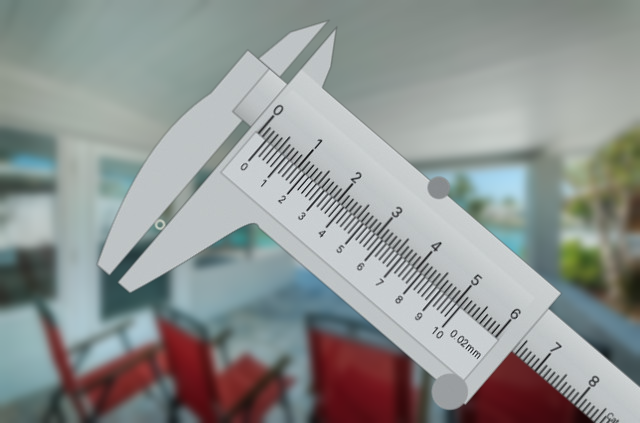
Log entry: 2.0 mm
